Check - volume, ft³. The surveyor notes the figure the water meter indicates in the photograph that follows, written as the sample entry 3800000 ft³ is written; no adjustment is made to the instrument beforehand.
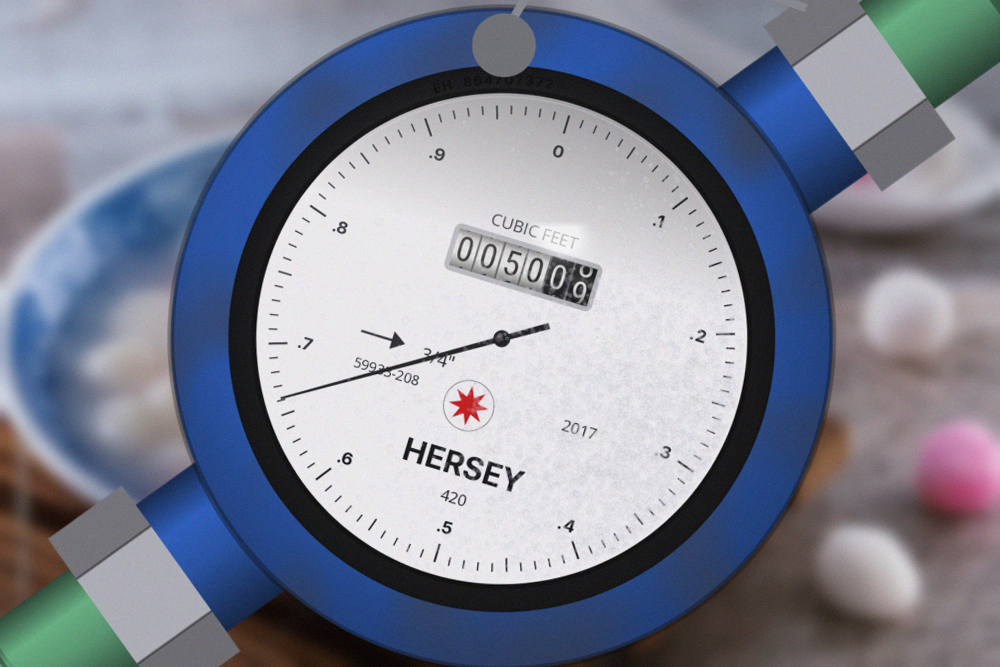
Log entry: 5008.66 ft³
